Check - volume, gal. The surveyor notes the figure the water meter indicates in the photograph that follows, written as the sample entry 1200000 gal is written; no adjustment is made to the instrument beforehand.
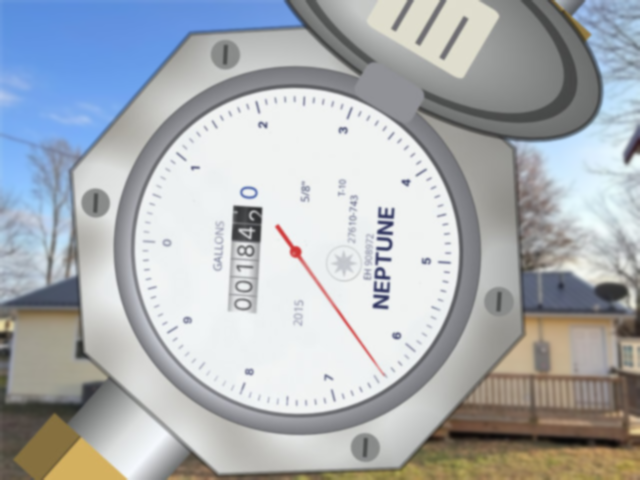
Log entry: 18416.4 gal
